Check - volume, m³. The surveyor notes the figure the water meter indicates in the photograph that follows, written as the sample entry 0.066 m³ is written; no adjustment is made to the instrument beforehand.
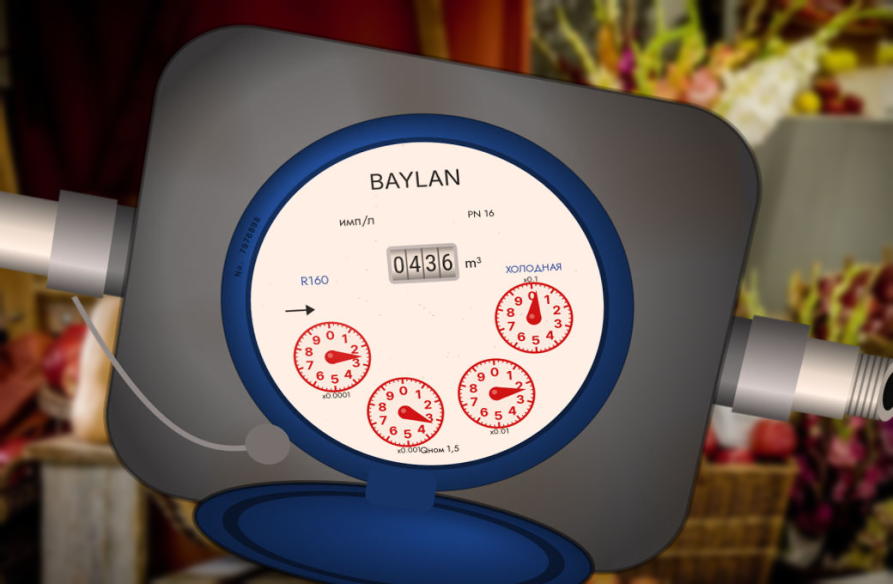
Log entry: 436.0232 m³
